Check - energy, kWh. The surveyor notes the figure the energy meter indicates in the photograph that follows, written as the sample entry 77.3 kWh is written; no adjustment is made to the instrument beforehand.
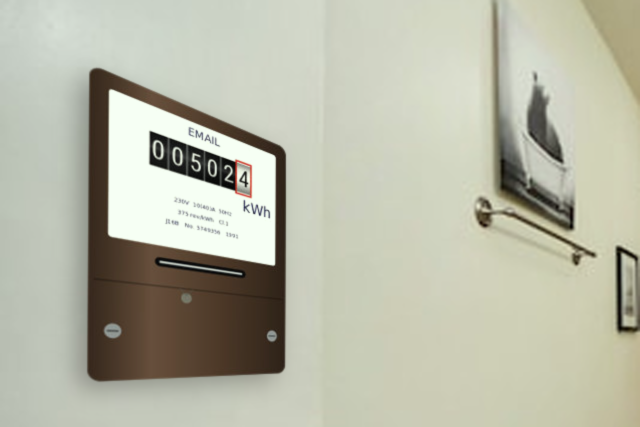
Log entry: 502.4 kWh
